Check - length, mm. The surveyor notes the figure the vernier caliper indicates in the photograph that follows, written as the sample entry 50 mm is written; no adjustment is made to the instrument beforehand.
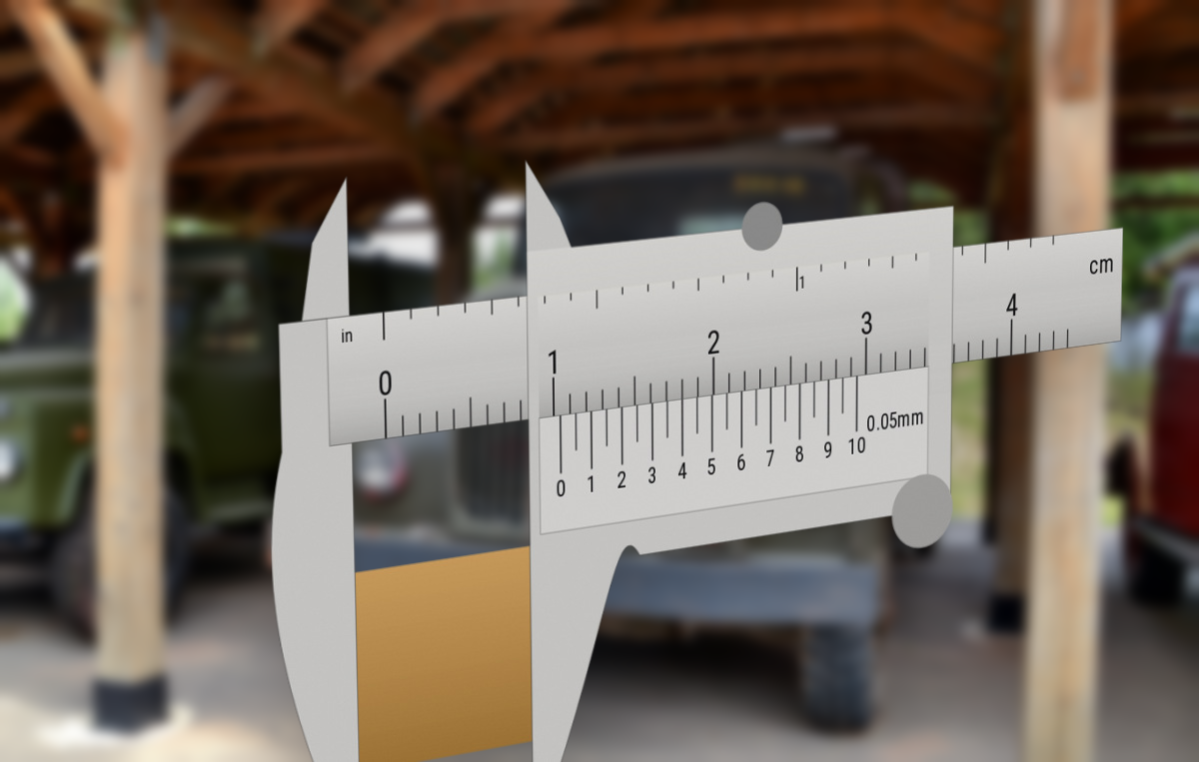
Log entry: 10.4 mm
